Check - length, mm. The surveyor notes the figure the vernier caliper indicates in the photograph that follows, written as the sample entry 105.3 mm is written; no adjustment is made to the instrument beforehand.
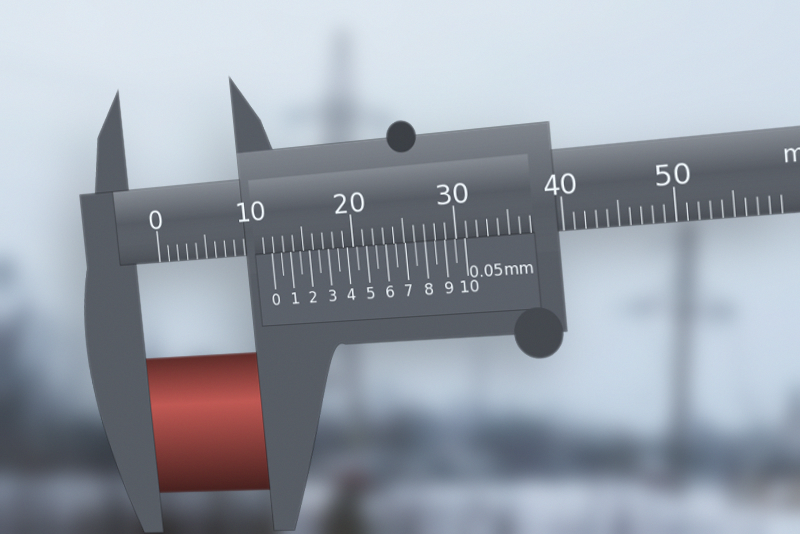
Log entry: 11.8 mm
